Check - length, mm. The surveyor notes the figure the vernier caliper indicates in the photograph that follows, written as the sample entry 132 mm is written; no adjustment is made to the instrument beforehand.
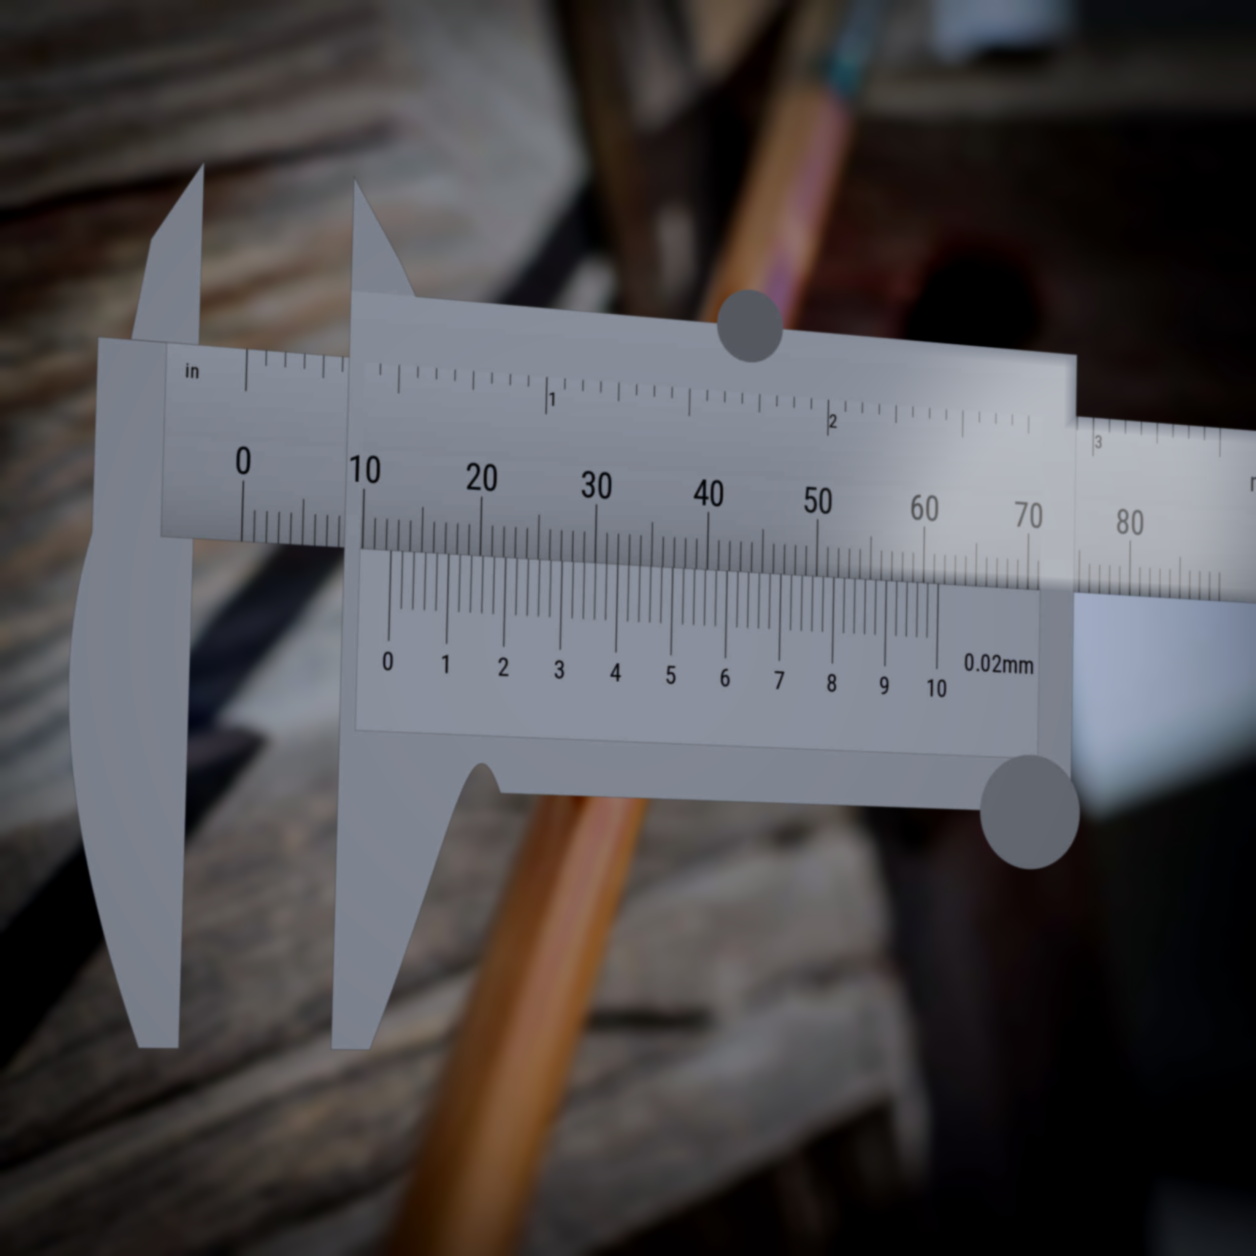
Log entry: 12.4 mm
